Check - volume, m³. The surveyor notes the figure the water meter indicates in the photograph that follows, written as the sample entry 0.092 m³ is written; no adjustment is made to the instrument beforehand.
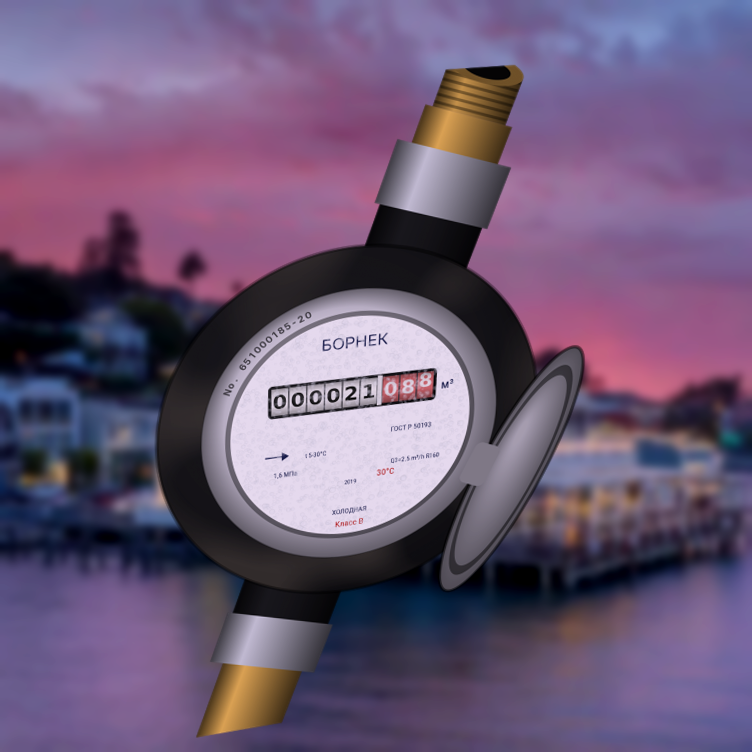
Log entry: 21.088 m³
